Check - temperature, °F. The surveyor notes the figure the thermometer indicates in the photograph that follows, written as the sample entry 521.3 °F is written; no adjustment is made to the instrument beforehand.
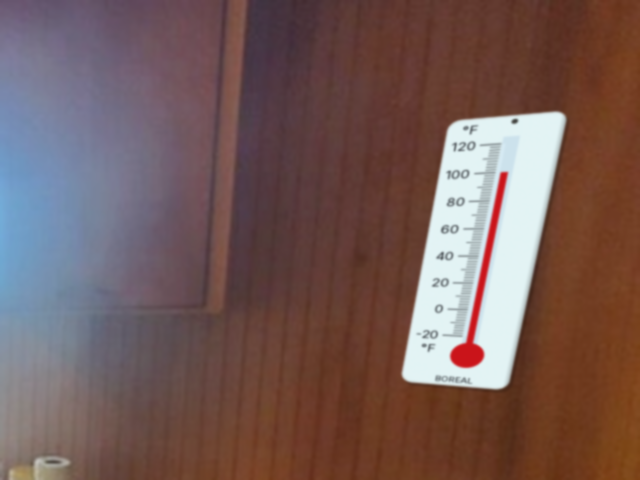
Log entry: 100 °F
